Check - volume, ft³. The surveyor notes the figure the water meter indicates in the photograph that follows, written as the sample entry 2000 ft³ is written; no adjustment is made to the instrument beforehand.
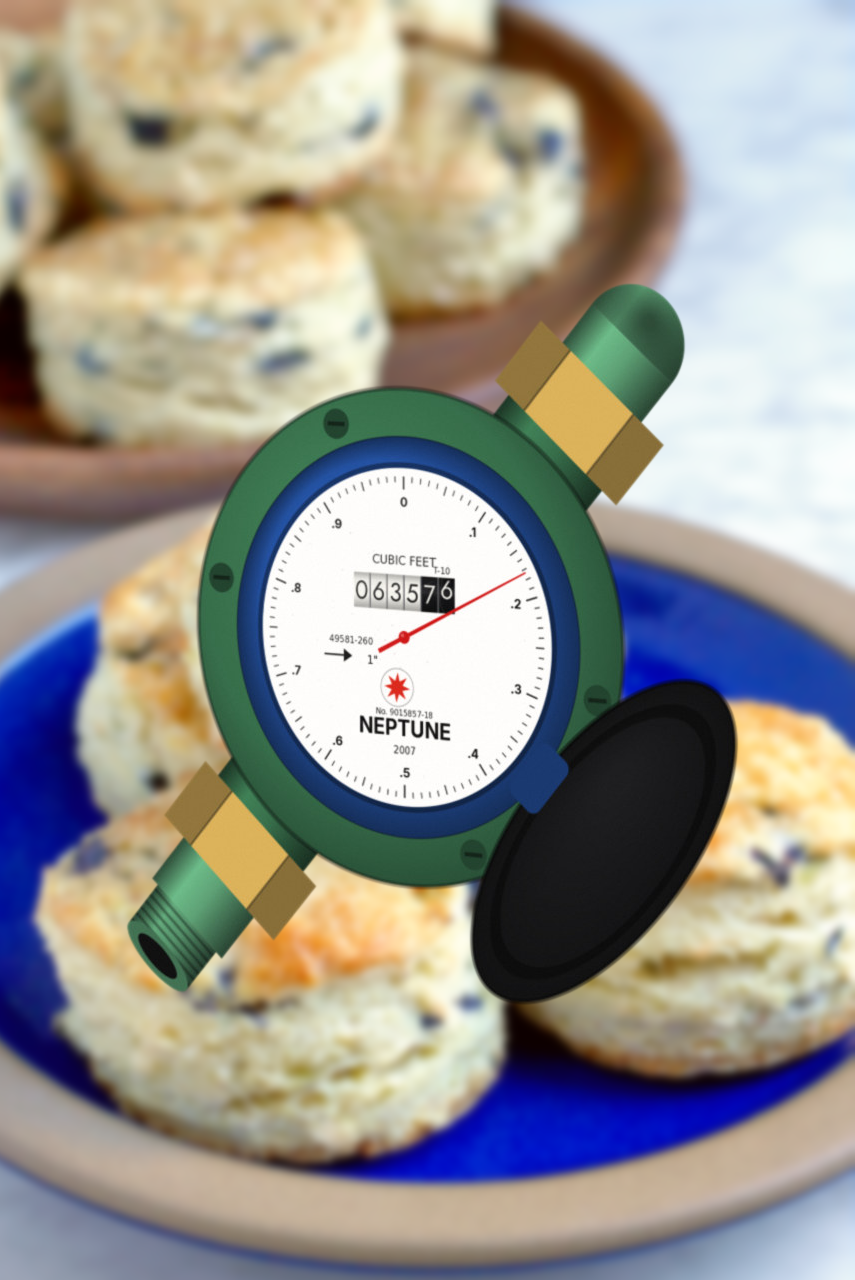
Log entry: 63576.17 ft³
